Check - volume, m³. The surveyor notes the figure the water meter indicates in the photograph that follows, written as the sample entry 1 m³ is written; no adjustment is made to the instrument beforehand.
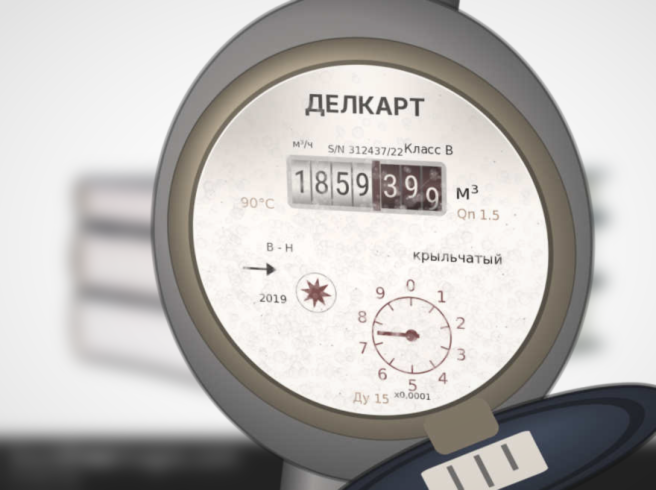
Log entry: 1859.3987 m³
